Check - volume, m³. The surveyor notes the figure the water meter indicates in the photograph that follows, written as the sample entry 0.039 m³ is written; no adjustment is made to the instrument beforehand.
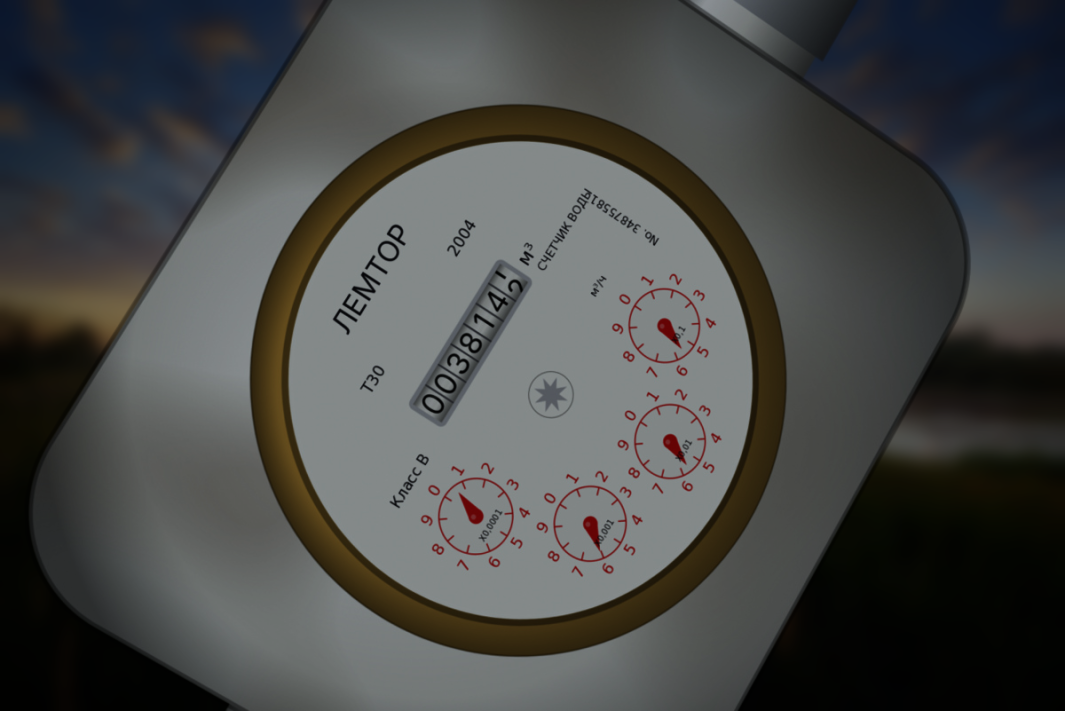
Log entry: 38141.5560 m³
